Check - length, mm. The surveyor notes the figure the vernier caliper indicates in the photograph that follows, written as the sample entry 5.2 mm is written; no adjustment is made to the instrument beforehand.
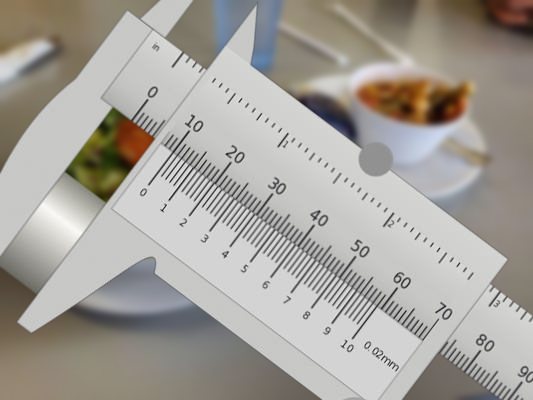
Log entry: 10.0 mm
